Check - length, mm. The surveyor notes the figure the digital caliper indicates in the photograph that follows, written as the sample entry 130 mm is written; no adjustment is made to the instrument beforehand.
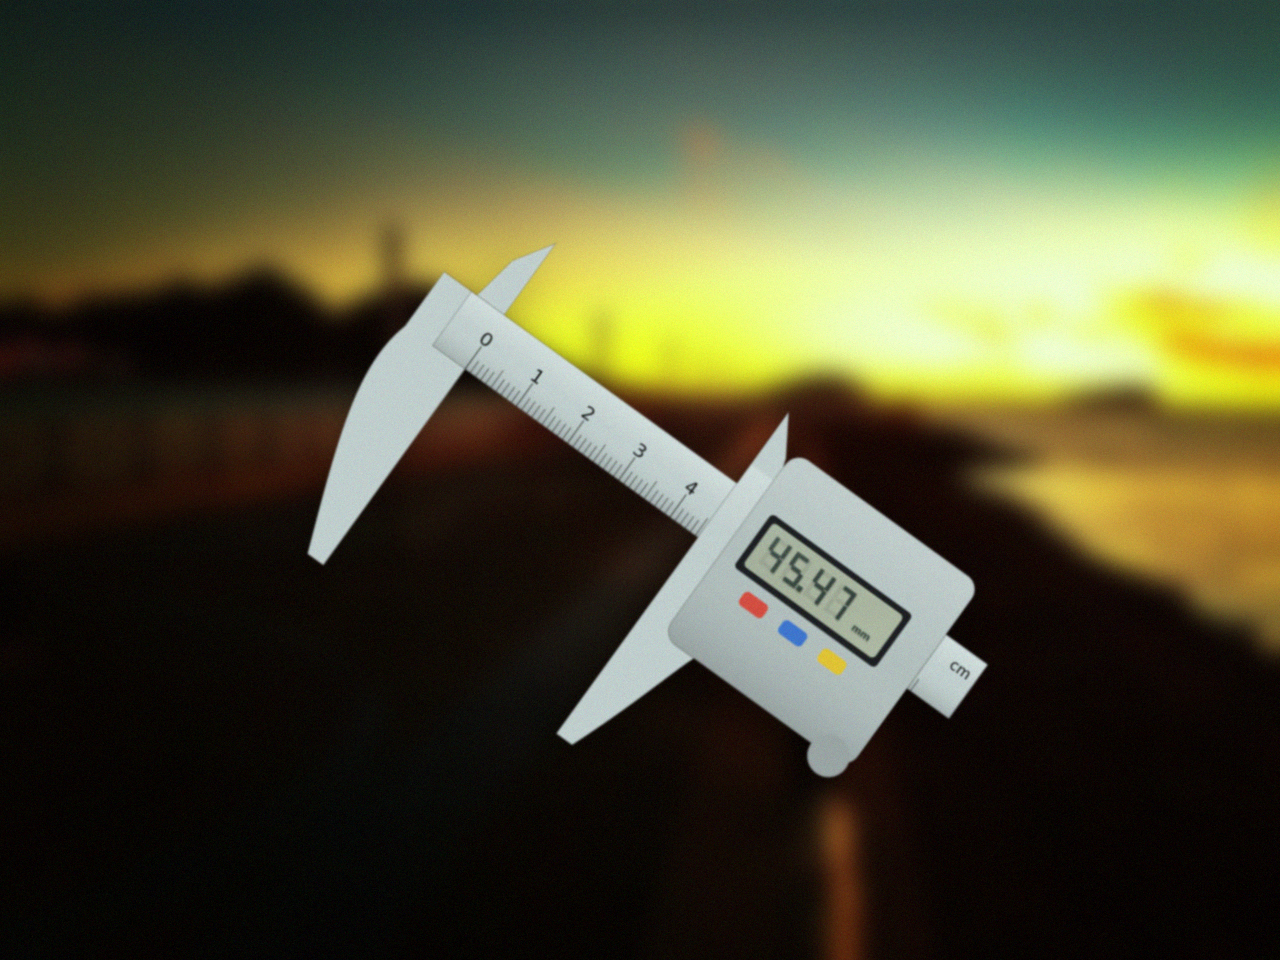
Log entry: 45.47 mm
